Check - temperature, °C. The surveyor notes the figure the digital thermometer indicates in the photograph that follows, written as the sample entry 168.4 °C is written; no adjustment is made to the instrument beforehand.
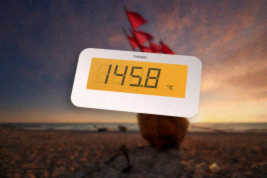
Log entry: 145.8 °C
